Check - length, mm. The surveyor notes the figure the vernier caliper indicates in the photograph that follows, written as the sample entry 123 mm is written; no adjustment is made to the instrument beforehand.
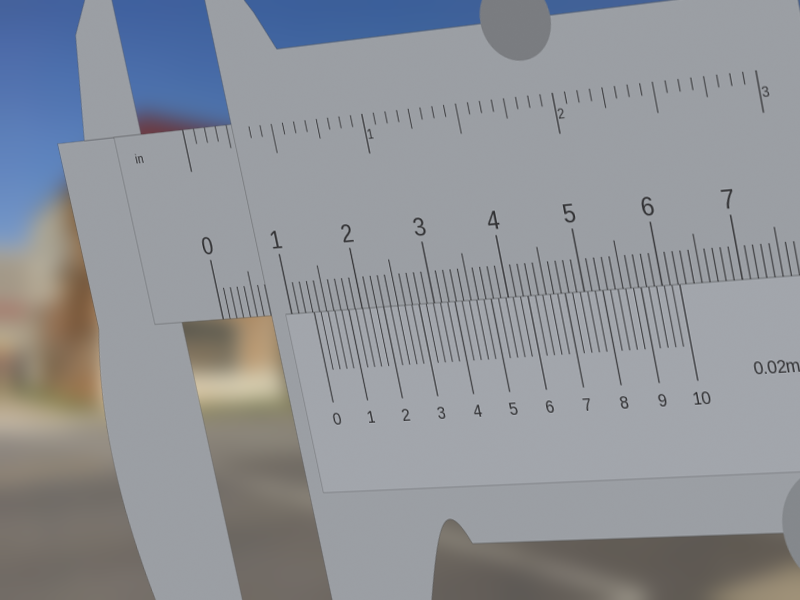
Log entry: 13.2 mm
